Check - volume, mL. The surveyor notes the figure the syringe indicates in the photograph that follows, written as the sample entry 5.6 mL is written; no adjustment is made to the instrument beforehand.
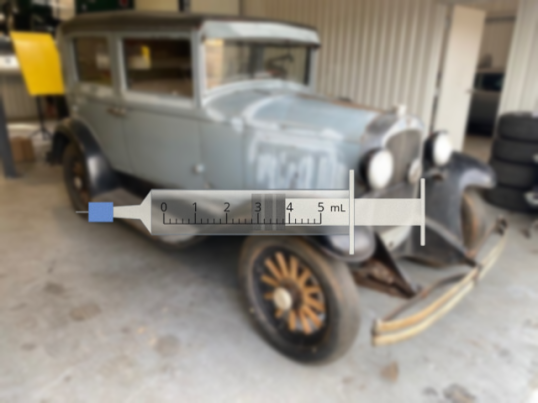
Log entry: 2.8 mL
